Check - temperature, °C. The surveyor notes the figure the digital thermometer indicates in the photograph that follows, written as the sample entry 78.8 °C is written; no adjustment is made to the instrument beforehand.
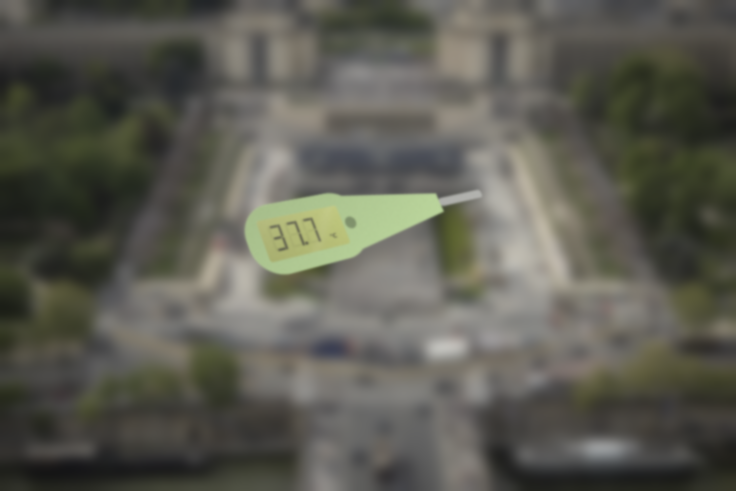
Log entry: 37.7 °C
